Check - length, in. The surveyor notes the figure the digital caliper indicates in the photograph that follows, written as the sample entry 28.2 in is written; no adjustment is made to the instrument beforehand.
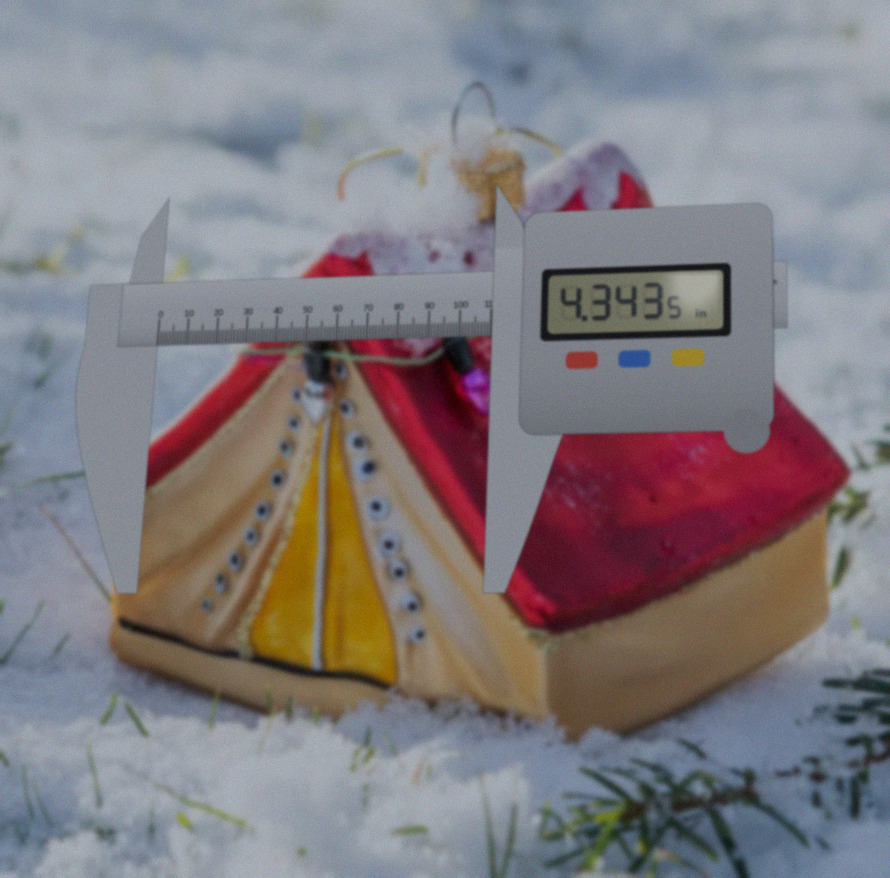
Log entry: 4.3435 in
